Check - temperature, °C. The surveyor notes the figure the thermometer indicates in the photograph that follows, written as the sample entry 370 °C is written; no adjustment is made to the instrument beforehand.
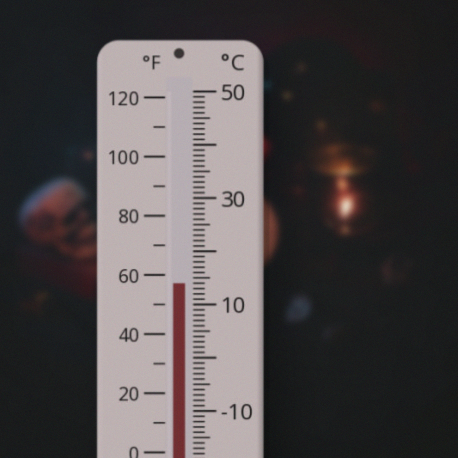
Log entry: 14 °C
